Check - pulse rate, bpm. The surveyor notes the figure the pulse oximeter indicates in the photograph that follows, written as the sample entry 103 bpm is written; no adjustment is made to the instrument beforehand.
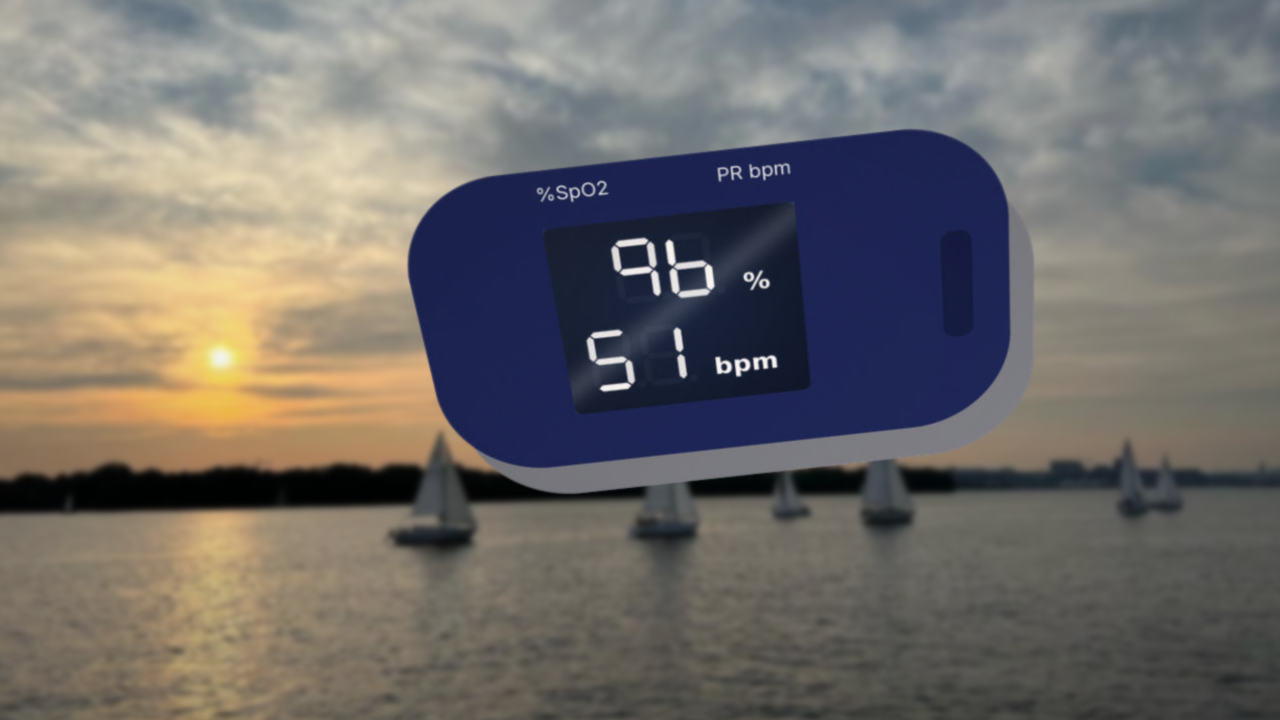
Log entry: 51 bpm
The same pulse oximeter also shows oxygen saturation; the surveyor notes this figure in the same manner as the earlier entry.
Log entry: 96 %
